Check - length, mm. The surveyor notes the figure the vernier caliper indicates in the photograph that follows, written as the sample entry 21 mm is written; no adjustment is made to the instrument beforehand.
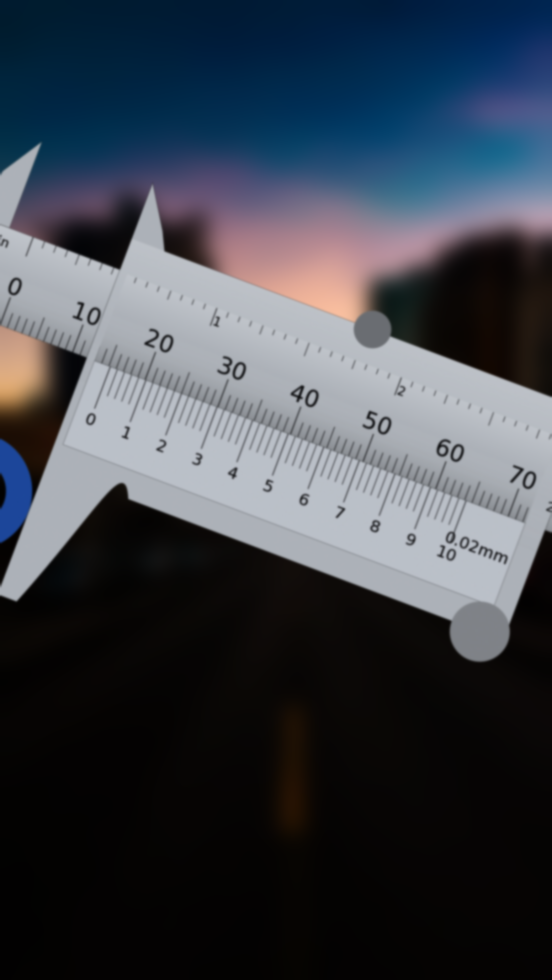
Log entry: 15.2 mm
